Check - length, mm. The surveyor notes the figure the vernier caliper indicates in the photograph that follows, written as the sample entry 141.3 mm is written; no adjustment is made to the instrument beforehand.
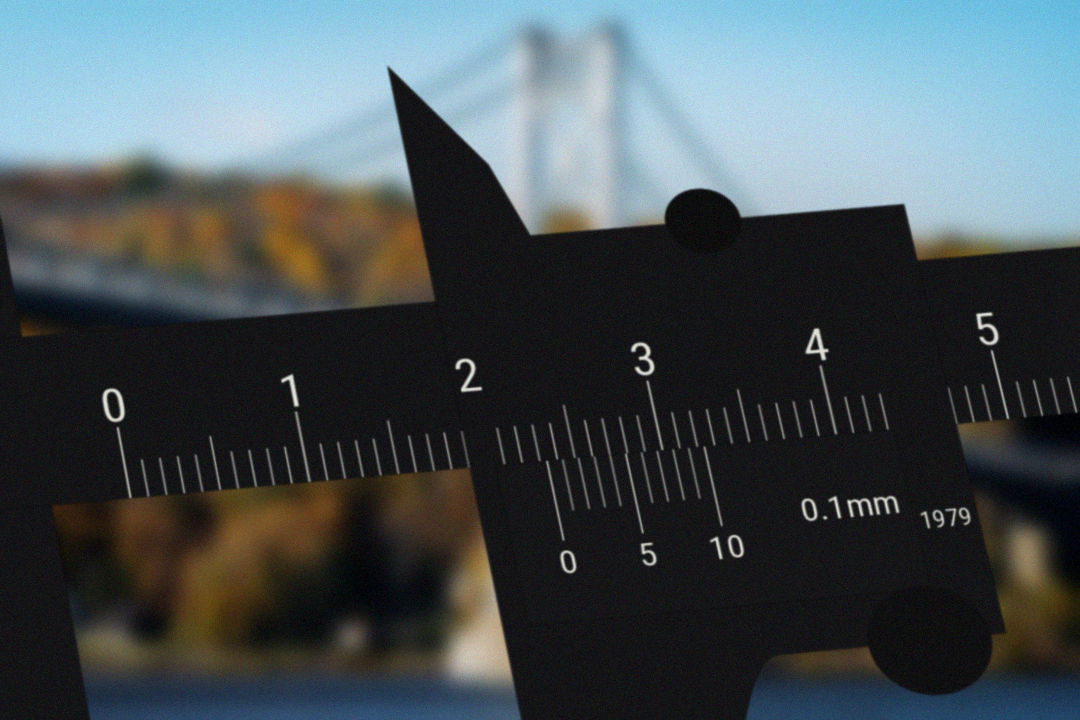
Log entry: 23.4 mm
